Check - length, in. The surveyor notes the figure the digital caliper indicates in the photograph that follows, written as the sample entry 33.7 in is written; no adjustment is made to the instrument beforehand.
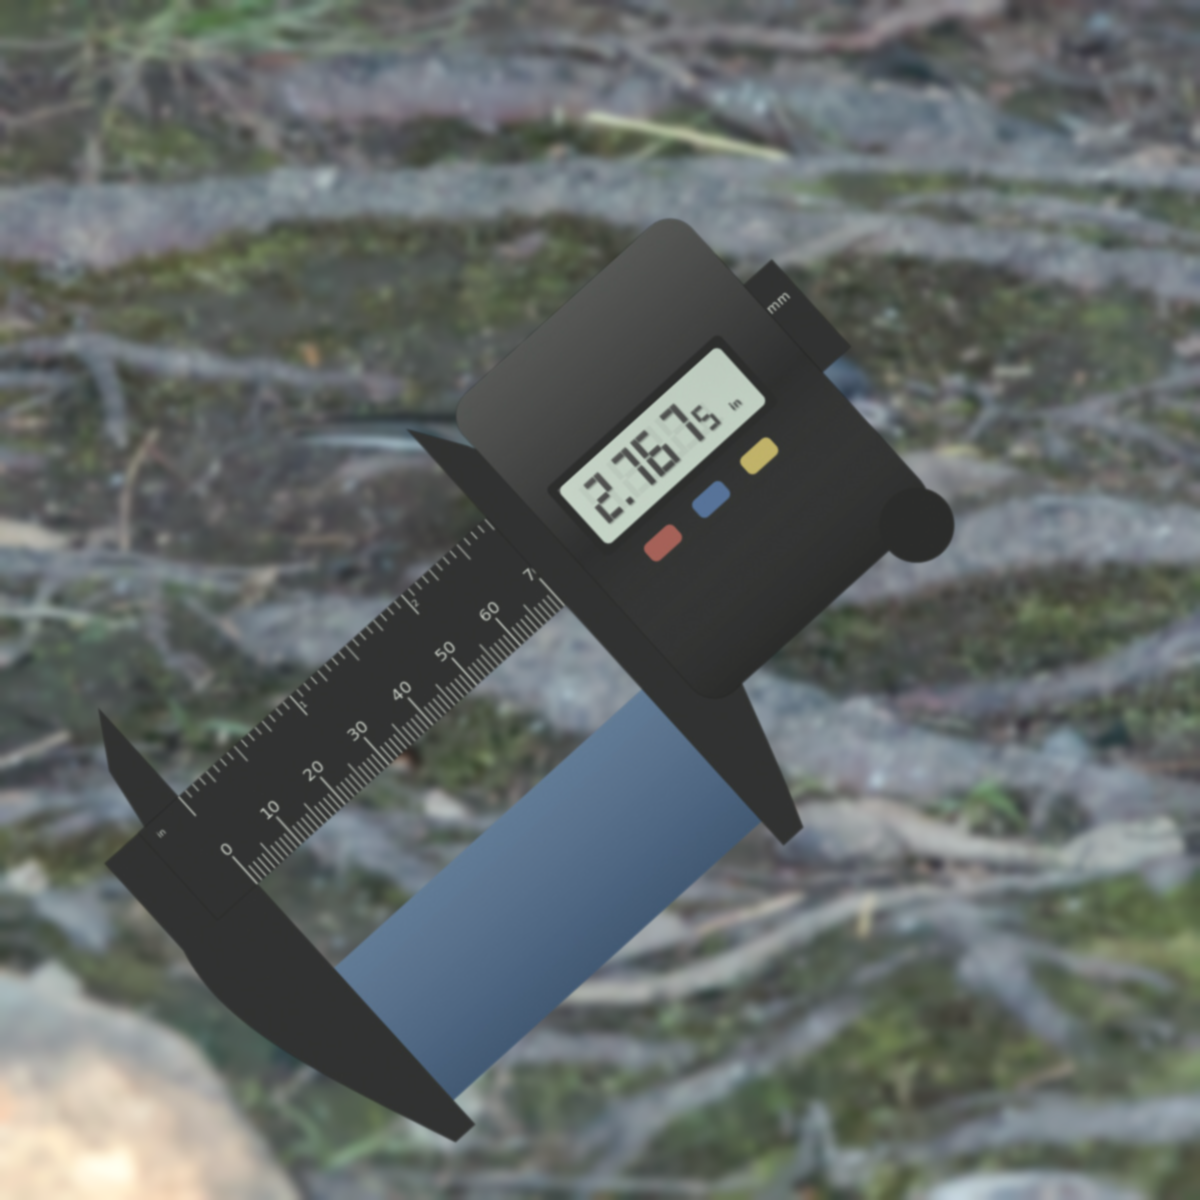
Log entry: 2.7675 in
